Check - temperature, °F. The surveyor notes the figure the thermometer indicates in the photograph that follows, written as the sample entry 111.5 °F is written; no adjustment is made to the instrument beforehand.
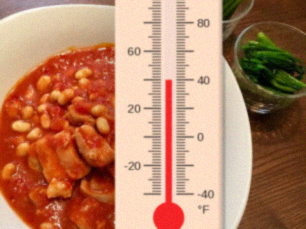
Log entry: 40 °F
